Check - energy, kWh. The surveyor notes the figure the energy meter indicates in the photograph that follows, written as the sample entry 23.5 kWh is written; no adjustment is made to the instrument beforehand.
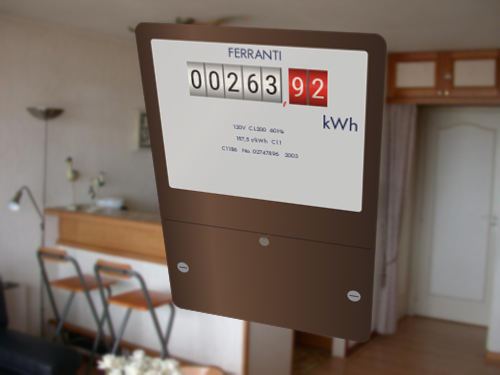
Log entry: 263.92 kWh
